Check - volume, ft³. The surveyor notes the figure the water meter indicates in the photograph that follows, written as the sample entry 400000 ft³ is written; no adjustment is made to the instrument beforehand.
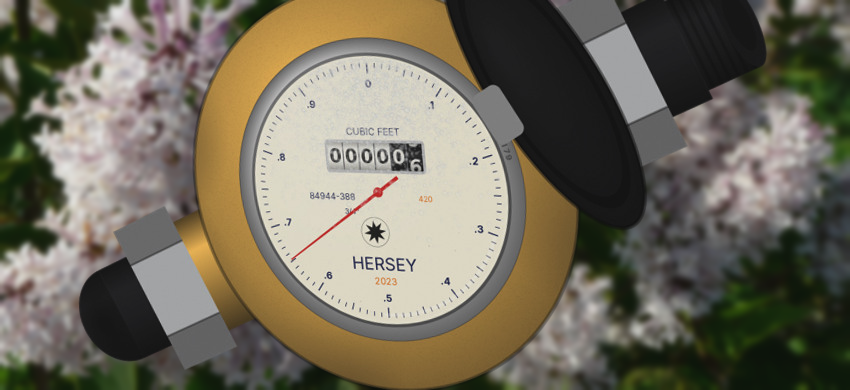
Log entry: 5.65 ft³
